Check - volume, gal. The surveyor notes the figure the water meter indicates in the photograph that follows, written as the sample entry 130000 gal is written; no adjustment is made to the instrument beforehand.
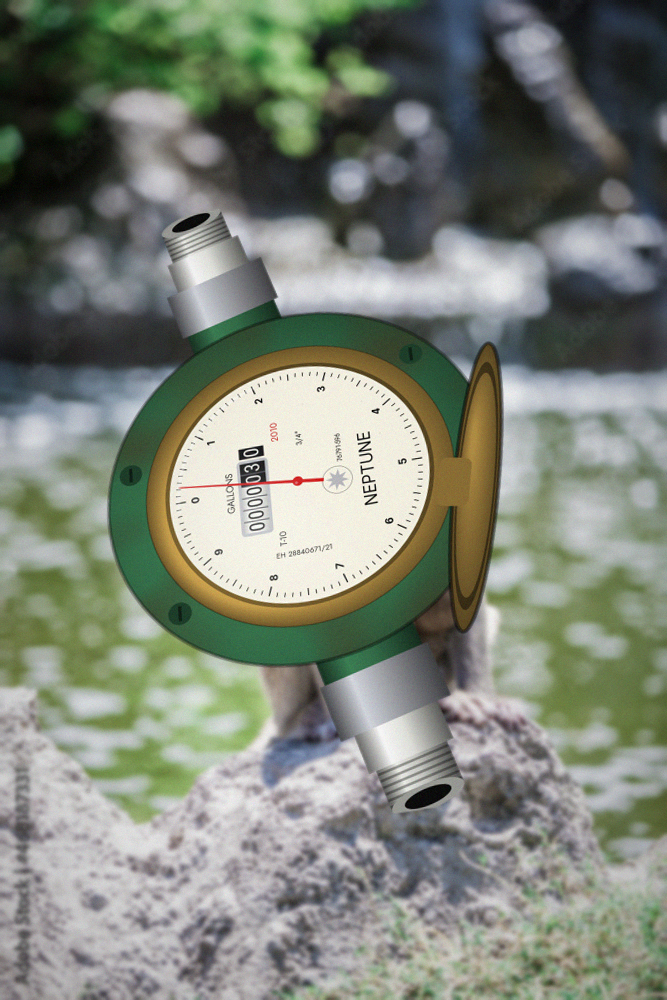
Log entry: 30.2 gal
